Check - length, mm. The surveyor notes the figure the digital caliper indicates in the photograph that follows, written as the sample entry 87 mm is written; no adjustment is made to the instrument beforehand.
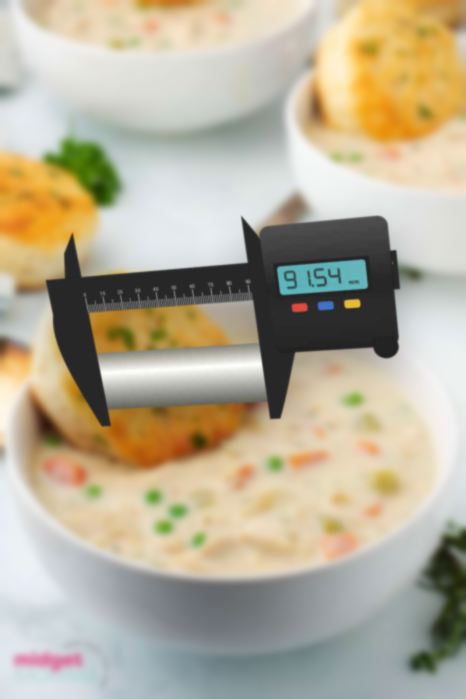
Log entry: 91.54 mm
